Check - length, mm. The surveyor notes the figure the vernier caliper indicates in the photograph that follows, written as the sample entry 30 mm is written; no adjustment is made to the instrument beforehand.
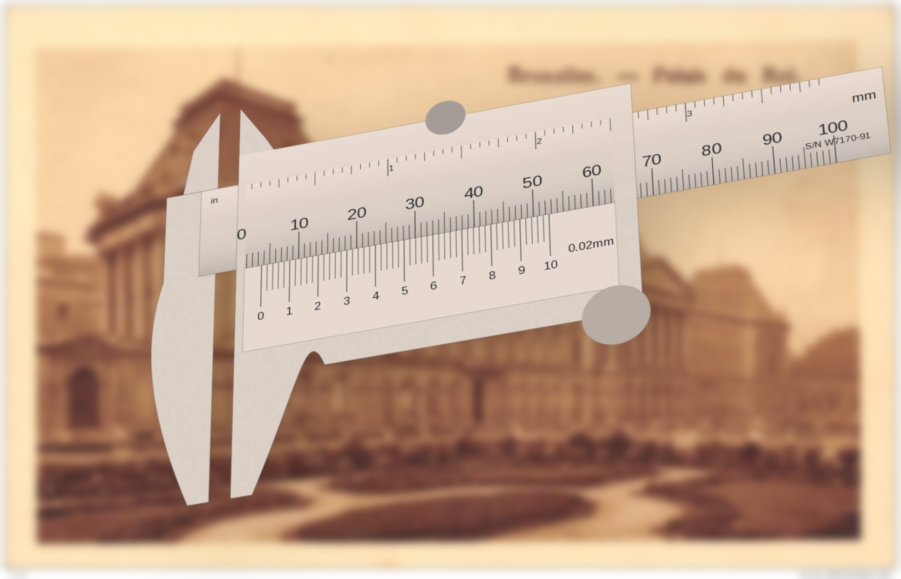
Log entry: 3.6 mm
